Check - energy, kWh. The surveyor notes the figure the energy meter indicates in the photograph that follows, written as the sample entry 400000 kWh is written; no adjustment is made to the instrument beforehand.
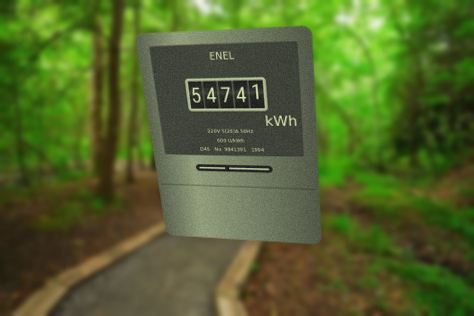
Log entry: 54741 kWh
